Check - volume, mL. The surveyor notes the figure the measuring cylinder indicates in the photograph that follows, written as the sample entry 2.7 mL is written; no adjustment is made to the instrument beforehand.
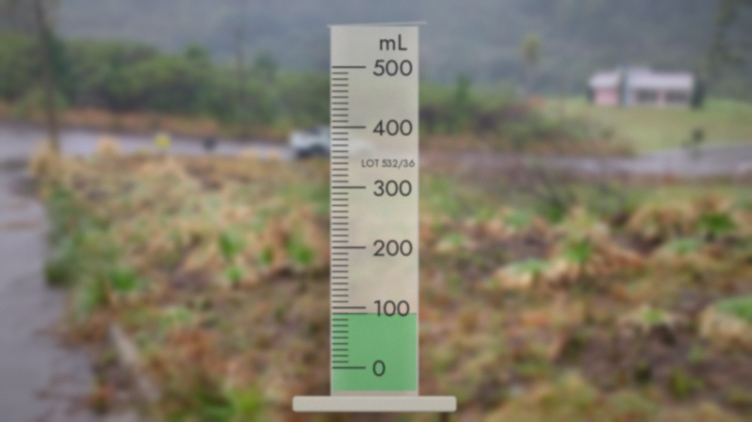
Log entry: 90 mL
